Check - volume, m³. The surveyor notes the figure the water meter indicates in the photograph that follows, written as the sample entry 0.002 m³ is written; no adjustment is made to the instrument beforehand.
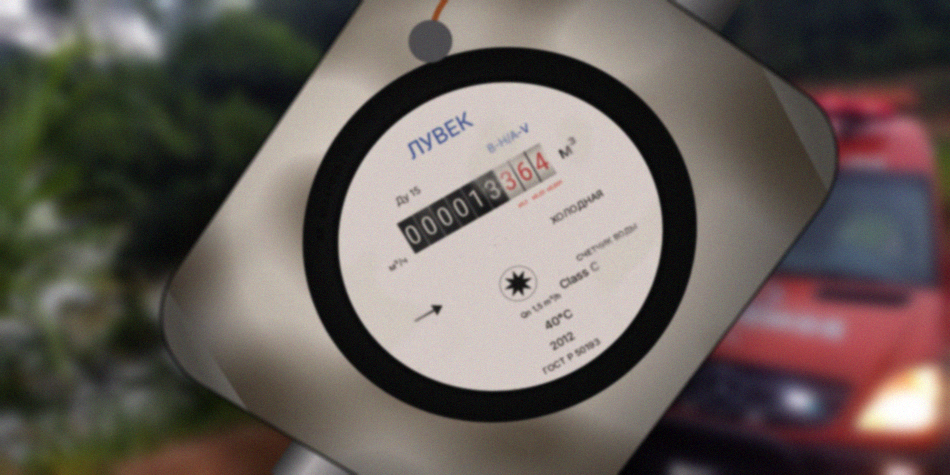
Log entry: 13.364 m³
